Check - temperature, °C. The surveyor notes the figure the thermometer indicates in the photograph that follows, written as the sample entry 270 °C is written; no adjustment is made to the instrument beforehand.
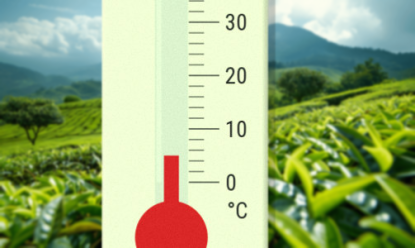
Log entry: 5 °C
